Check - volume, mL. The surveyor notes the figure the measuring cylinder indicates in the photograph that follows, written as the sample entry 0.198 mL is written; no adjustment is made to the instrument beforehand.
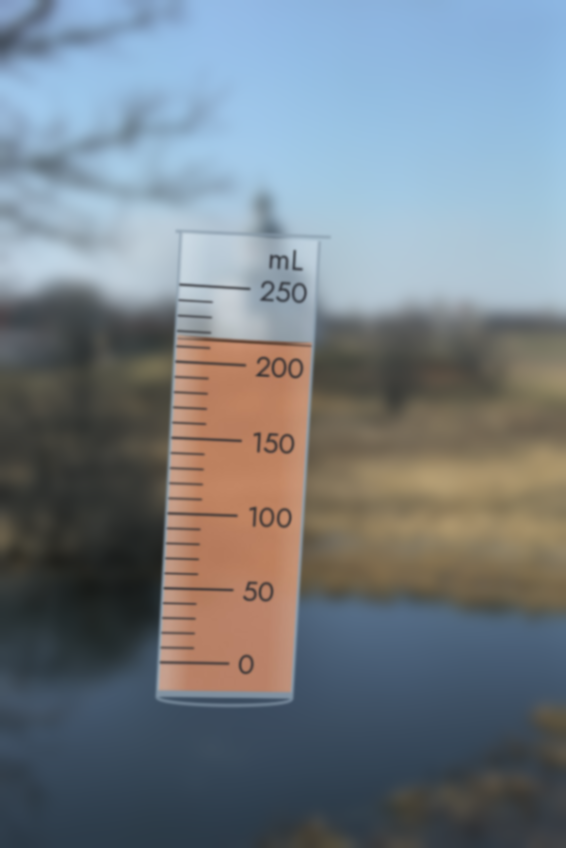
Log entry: 215 mL
